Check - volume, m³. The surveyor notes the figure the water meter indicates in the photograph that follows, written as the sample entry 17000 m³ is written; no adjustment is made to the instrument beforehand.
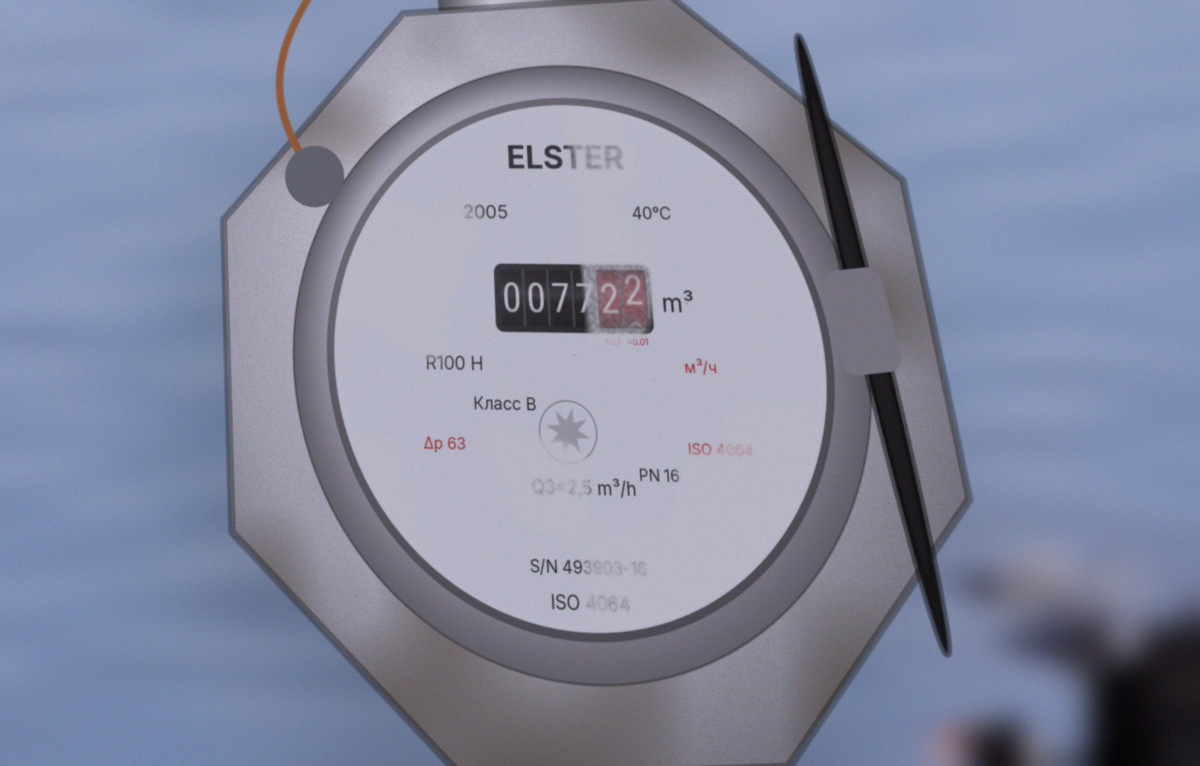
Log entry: 77.22 m³
